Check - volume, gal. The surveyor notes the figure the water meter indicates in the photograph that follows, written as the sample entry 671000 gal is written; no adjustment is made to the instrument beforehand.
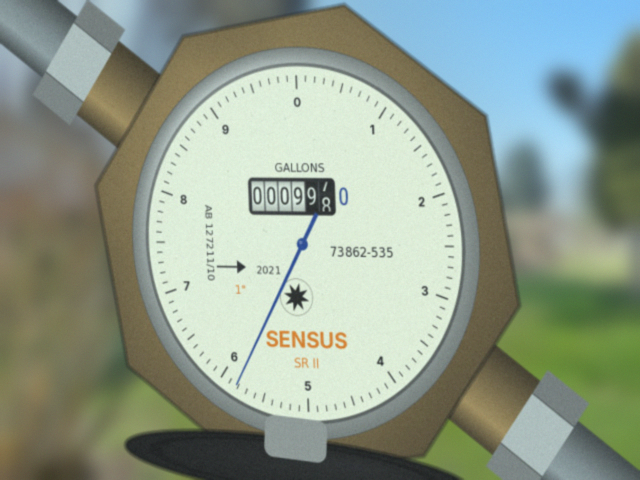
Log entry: 9975.8 gal
